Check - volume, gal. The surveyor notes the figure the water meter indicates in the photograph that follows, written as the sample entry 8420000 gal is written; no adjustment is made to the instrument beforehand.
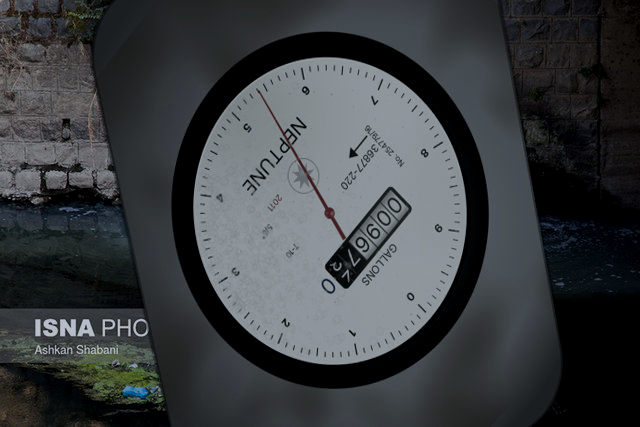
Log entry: 96725.4 gal
